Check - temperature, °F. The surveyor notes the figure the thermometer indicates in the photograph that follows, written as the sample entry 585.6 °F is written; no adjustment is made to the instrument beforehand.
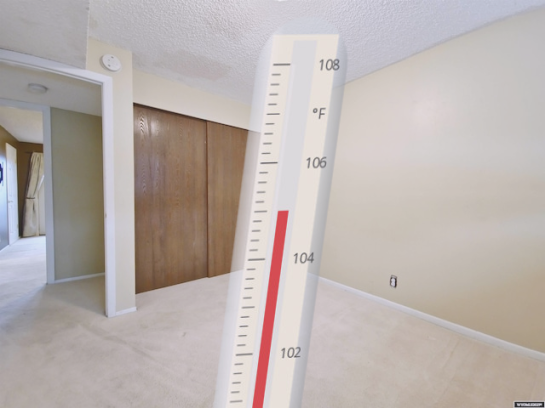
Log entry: 105 °F
